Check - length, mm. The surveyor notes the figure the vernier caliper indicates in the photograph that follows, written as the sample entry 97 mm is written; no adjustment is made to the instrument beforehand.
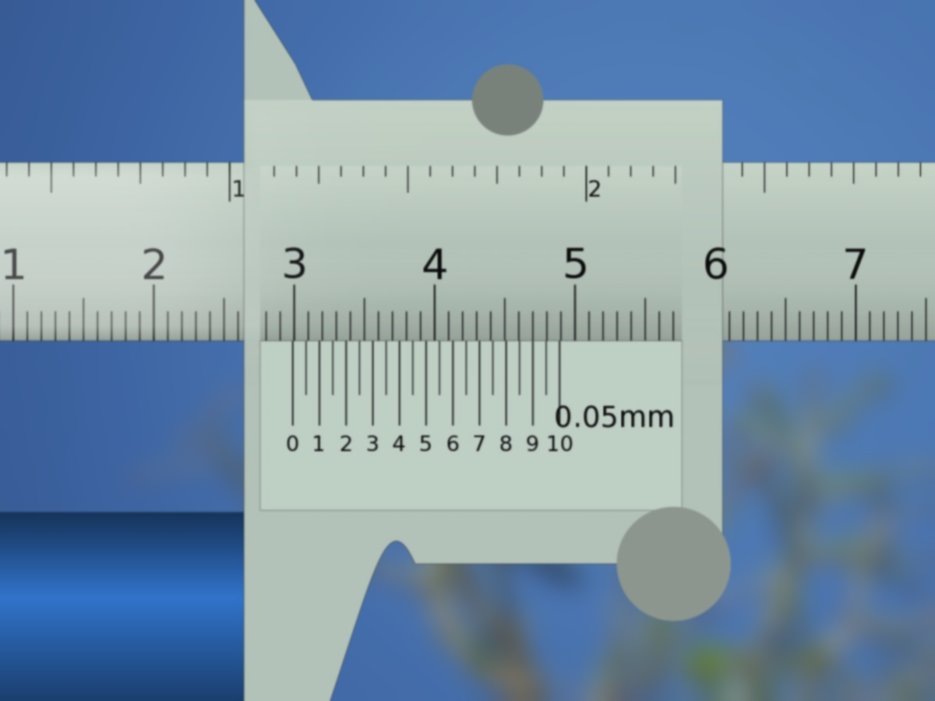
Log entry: 29.9 mm
